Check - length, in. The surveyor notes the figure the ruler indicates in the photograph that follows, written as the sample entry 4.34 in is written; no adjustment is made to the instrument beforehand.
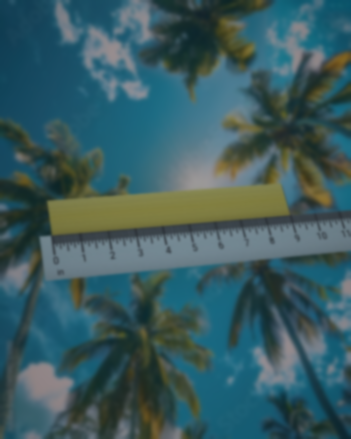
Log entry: 9 in
